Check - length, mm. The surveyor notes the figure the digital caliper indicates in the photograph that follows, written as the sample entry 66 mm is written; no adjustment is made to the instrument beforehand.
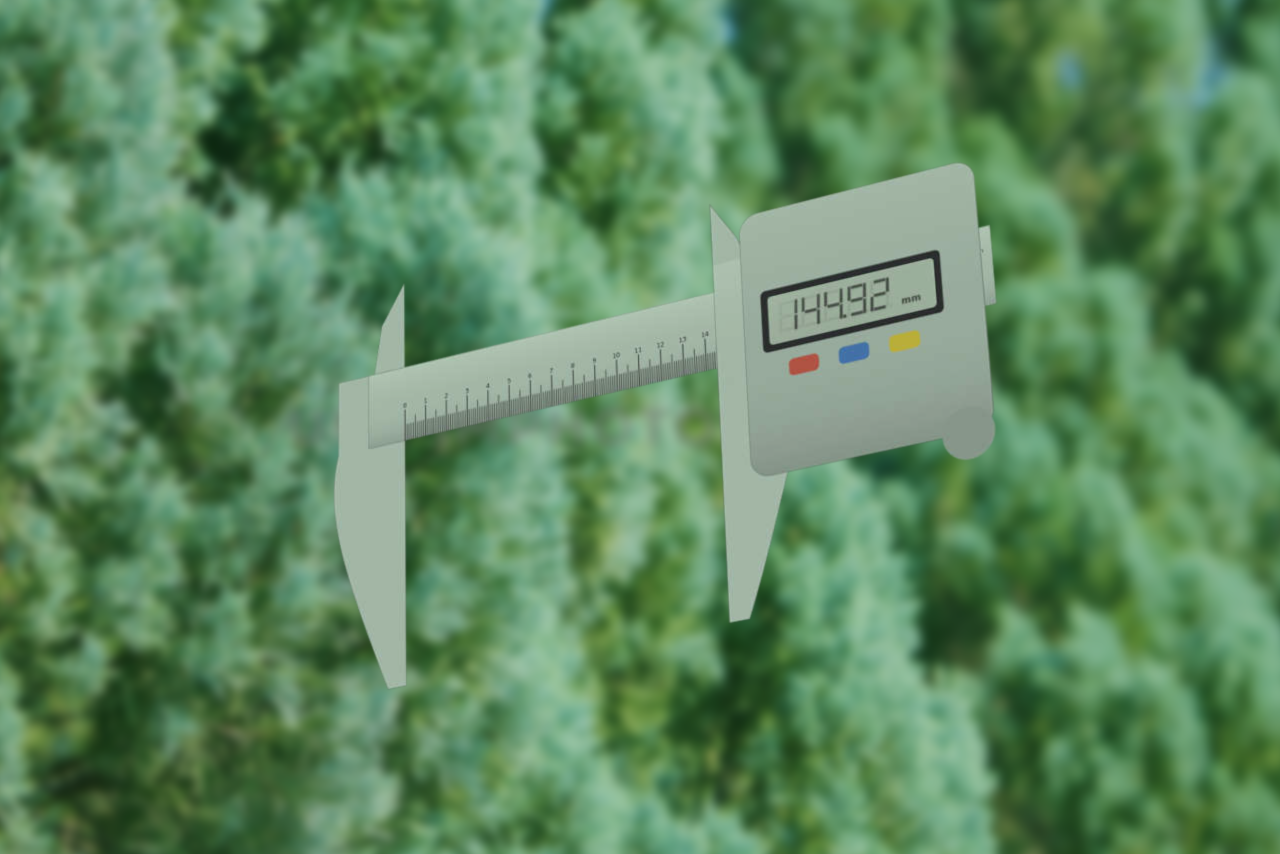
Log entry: 144.92 mm
